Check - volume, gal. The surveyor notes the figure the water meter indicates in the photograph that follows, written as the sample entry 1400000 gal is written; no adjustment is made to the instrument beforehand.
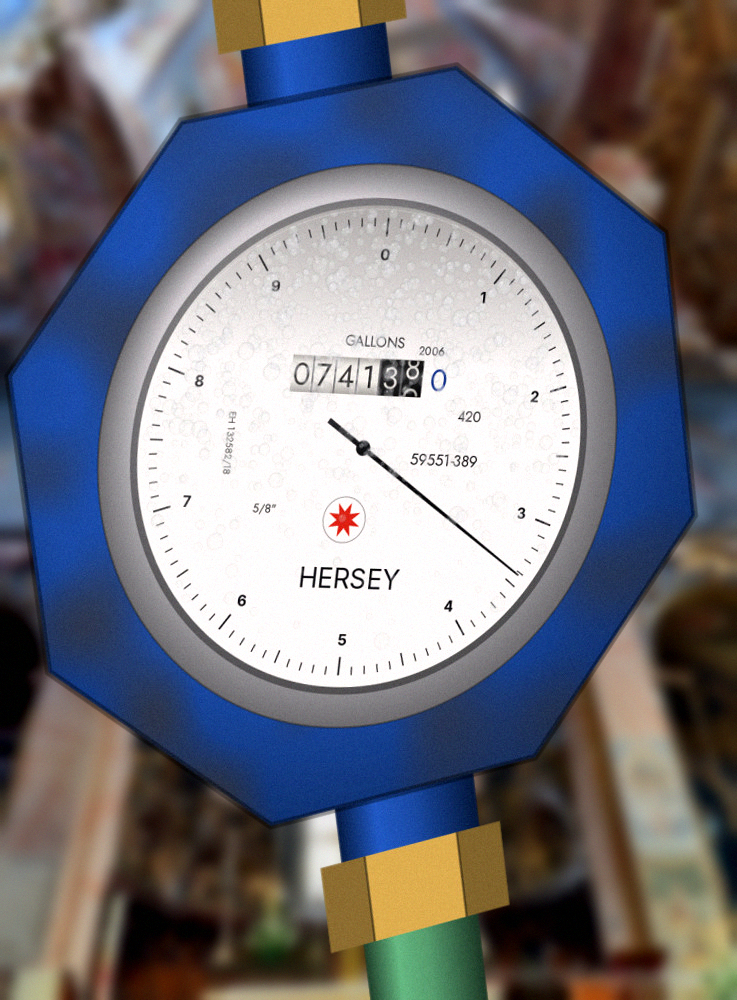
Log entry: 741383.4 gal
